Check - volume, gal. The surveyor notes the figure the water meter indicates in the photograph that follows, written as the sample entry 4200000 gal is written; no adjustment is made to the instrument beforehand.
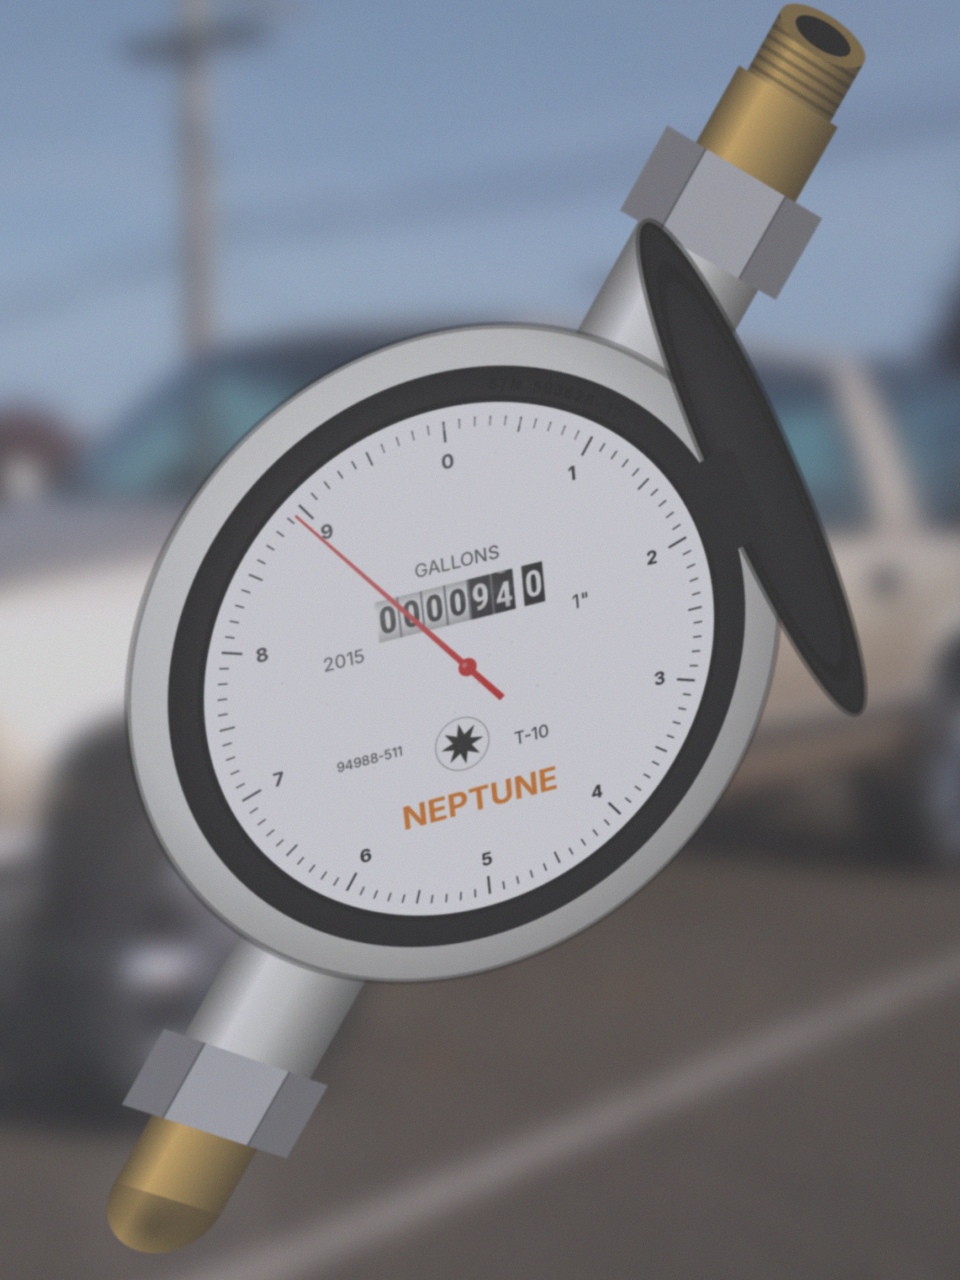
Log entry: 938.9 gal
